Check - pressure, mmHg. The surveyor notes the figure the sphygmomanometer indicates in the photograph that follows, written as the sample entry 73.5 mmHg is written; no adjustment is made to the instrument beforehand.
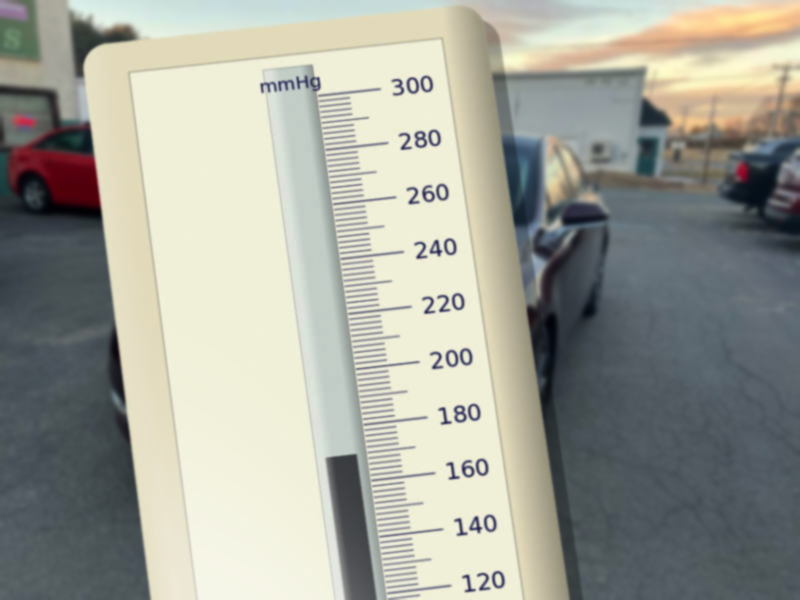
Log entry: 170 mmHg
